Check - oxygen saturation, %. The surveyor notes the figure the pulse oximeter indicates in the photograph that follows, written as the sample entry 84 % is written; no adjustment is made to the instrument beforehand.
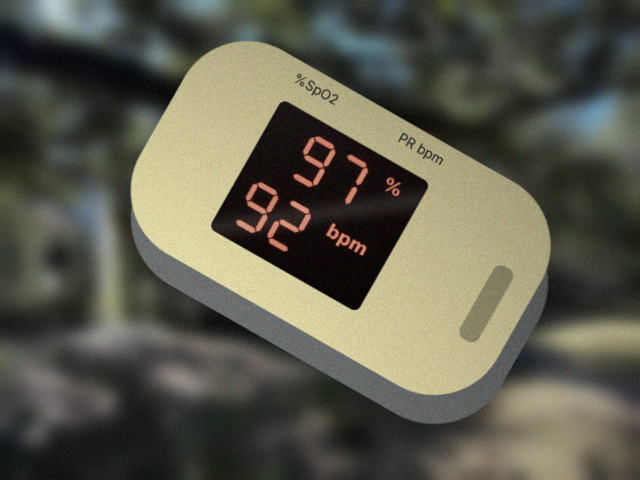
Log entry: 97 %
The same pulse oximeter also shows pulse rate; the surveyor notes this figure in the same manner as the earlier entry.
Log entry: 92 bpm
